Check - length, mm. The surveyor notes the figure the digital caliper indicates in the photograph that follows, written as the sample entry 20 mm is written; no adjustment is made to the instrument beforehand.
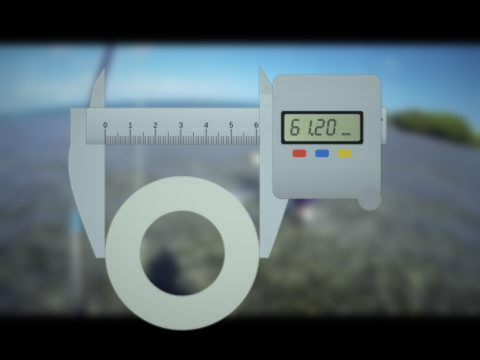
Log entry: 61.20 mm
